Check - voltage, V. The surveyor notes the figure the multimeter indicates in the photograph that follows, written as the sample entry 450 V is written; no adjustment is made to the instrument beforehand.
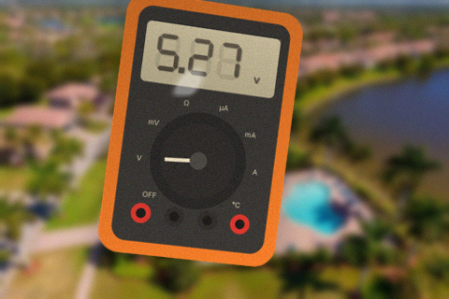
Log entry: 5.27 V
